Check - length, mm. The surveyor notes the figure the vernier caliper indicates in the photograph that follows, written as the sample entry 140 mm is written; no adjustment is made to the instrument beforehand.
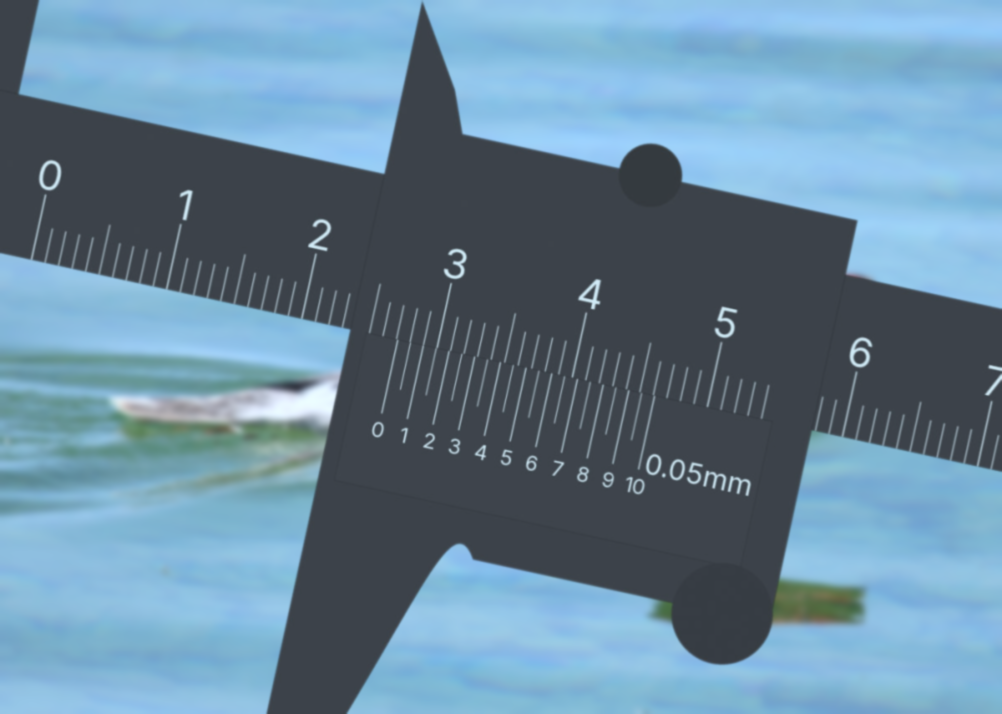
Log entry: 27.1 mm
